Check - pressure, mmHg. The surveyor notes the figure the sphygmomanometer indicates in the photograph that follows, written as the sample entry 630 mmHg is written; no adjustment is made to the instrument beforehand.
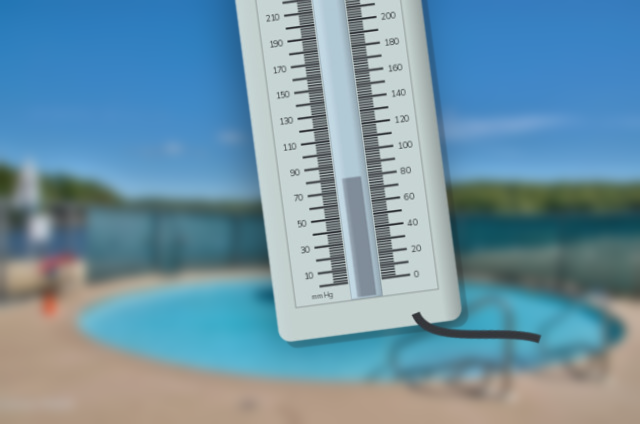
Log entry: 80 mmHg
